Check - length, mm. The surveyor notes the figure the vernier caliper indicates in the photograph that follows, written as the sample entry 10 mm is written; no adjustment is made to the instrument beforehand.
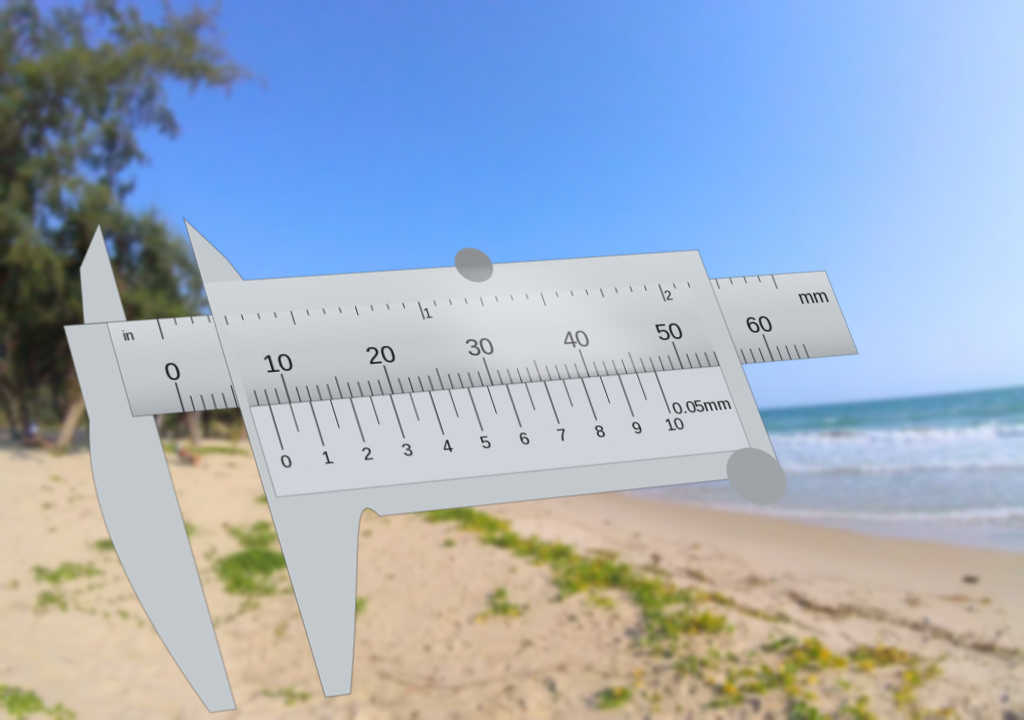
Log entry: 8.0 mm
